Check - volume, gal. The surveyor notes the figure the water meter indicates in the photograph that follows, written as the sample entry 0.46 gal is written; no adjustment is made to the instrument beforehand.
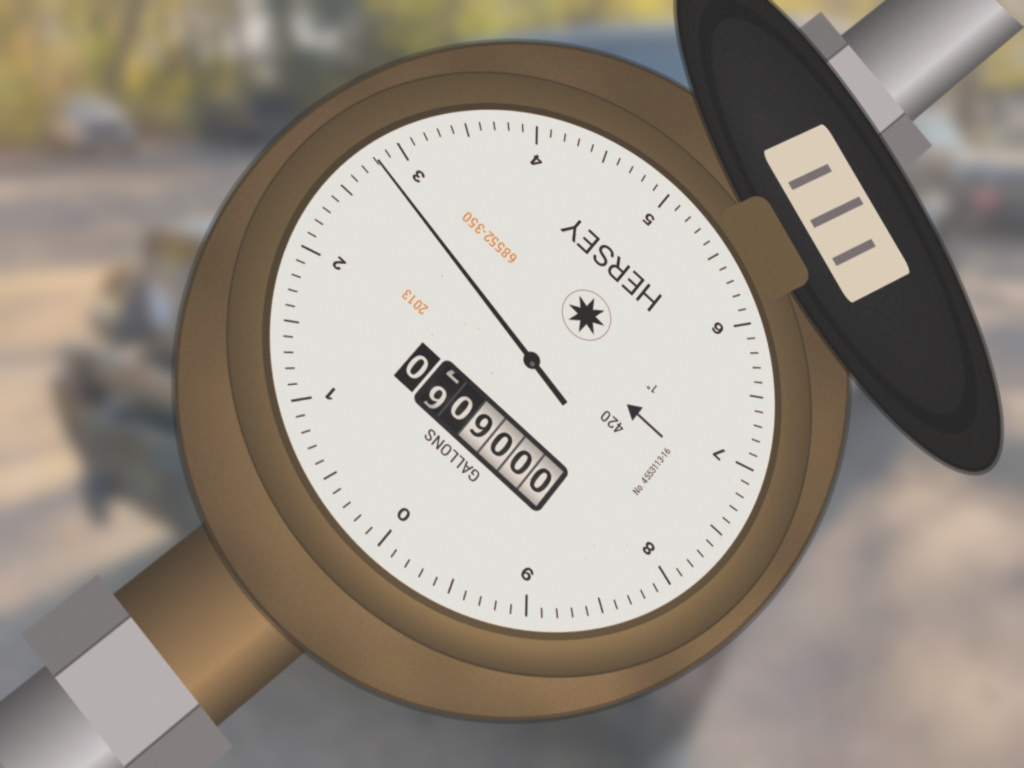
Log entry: 6062.8 gal
